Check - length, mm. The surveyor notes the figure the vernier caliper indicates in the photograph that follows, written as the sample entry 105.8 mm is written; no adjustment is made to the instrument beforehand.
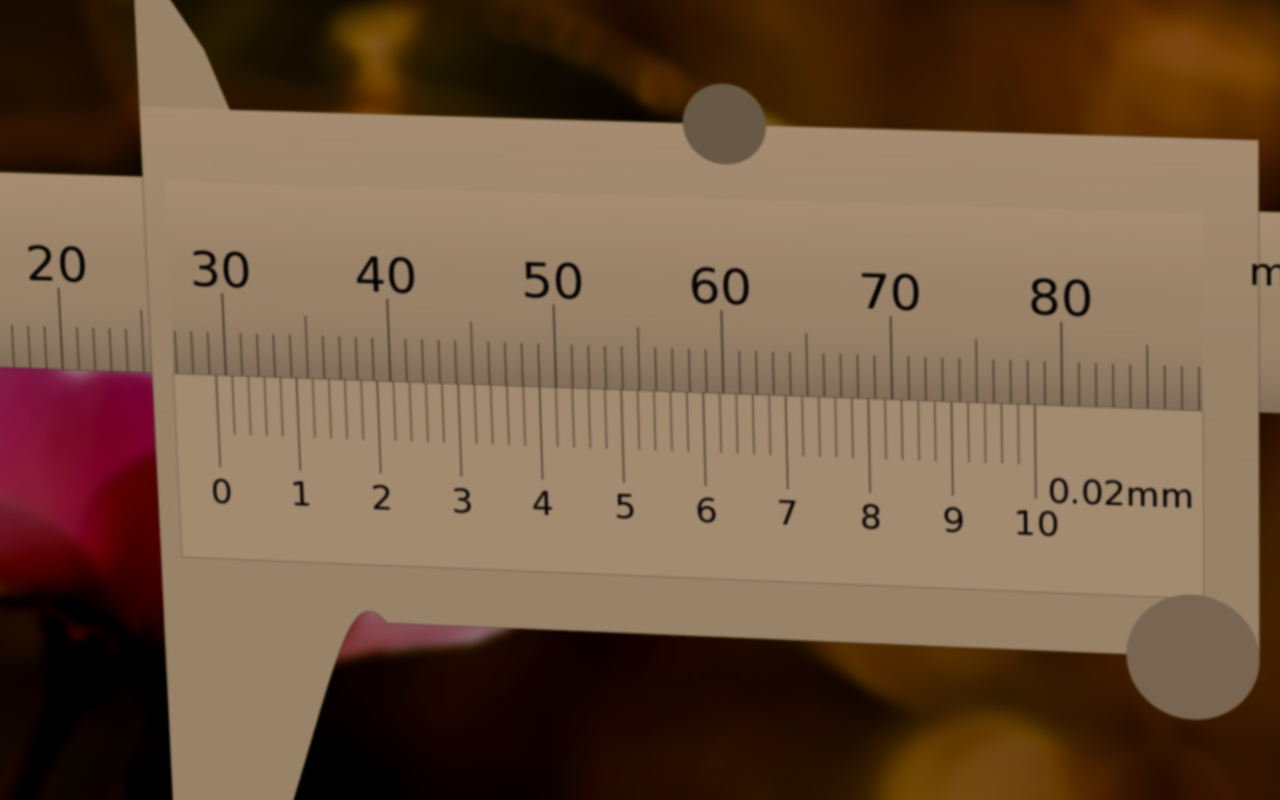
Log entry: 29.4 mm
